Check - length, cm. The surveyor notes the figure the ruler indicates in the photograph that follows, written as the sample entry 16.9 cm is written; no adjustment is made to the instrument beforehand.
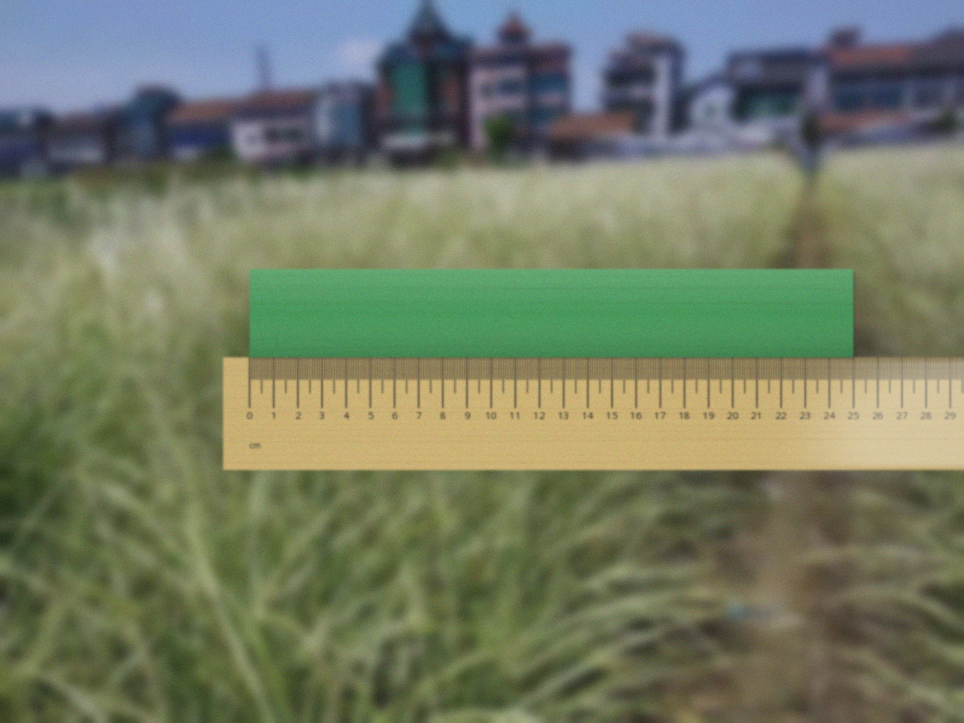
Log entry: 25 cm
